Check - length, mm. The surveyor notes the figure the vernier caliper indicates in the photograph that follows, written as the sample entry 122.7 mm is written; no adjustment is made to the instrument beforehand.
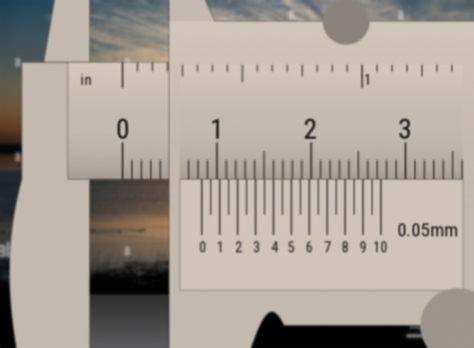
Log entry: 8.4 mm
